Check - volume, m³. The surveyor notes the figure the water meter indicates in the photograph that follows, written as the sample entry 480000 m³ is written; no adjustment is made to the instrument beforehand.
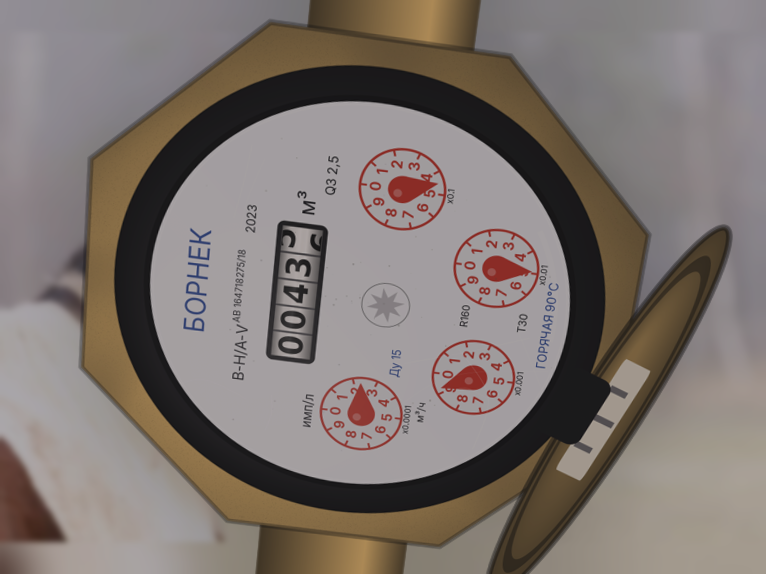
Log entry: 435.4492 m³
